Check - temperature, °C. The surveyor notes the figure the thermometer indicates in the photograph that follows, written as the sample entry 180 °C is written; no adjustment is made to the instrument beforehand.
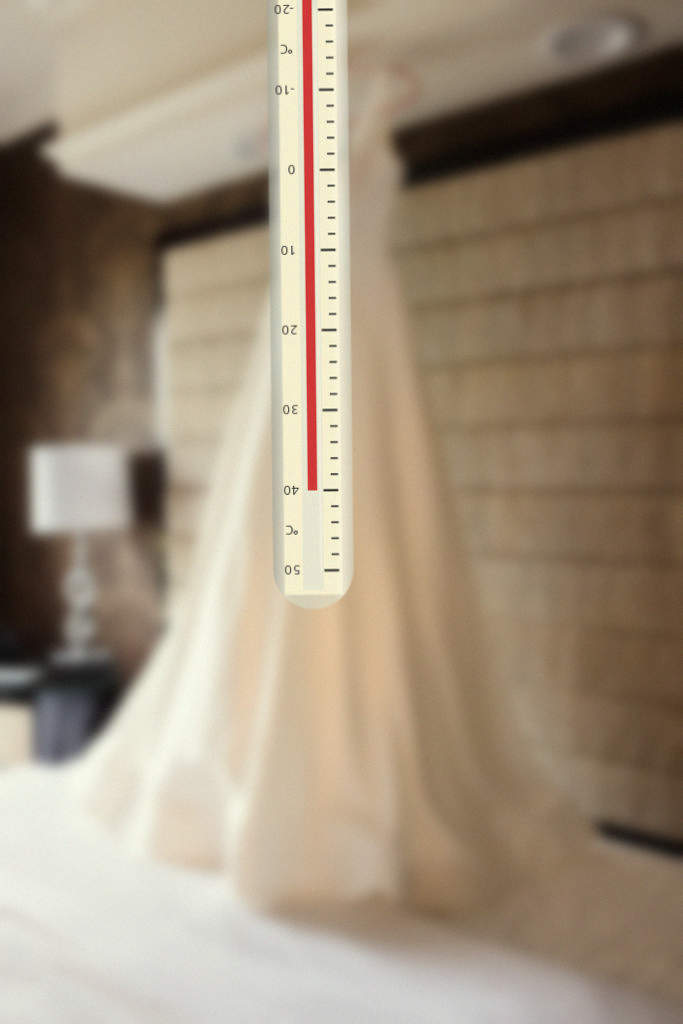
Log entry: 40 °C
